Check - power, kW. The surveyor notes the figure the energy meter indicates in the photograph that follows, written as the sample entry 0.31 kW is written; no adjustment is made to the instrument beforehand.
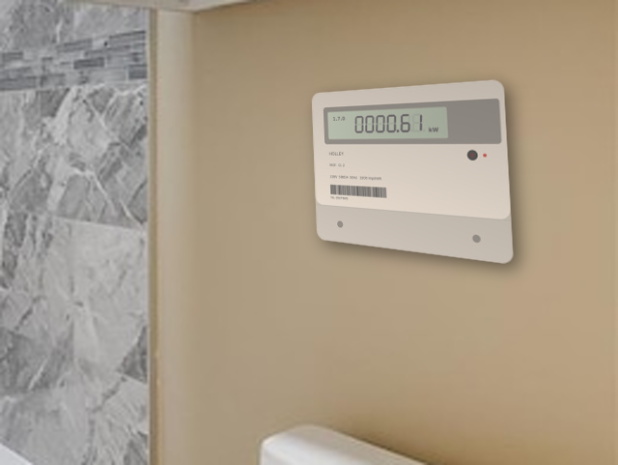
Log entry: 0.61 kW
